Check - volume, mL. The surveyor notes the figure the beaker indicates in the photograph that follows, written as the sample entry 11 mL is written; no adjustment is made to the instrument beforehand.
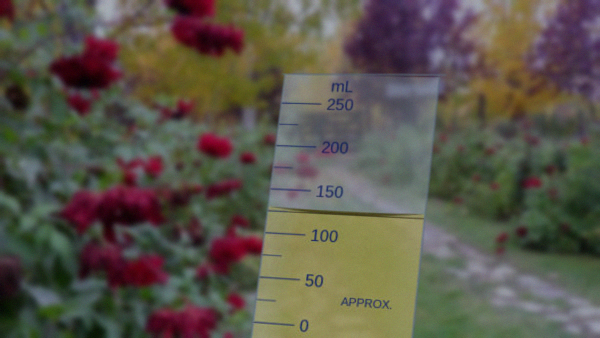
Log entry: 125 mL
